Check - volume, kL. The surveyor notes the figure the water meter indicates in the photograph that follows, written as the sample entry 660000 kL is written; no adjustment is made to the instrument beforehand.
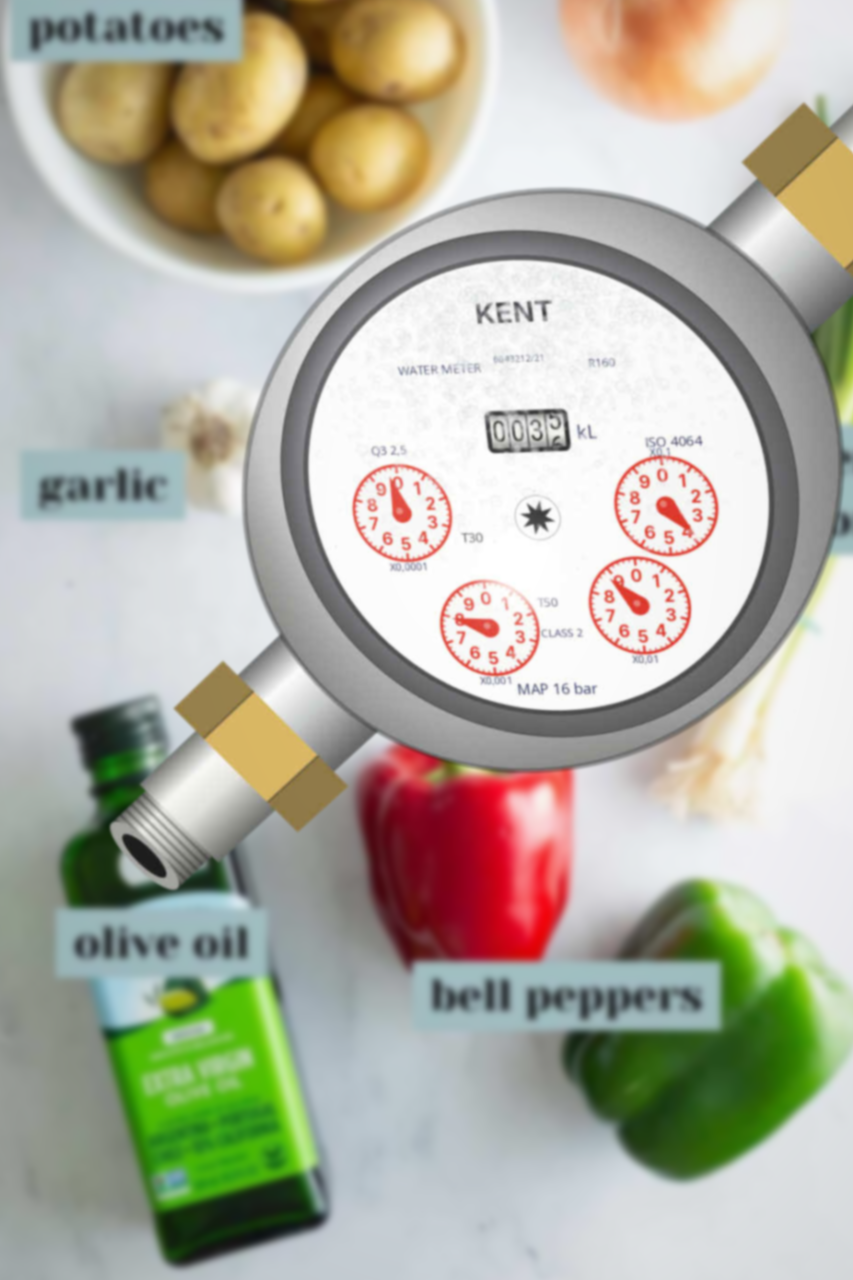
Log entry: 35.3879 kL
